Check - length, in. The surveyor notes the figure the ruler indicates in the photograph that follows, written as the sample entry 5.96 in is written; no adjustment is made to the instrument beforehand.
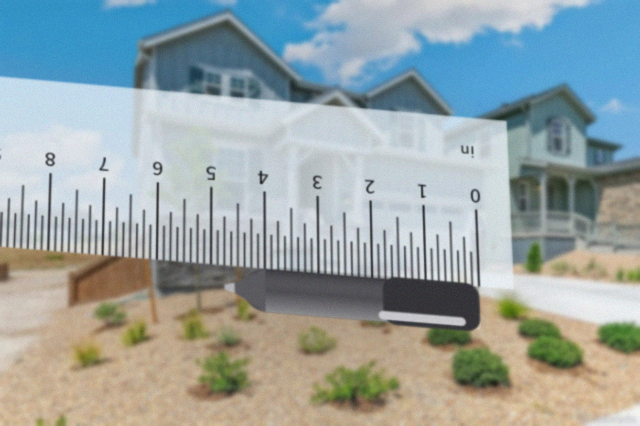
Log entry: 4.75 in
